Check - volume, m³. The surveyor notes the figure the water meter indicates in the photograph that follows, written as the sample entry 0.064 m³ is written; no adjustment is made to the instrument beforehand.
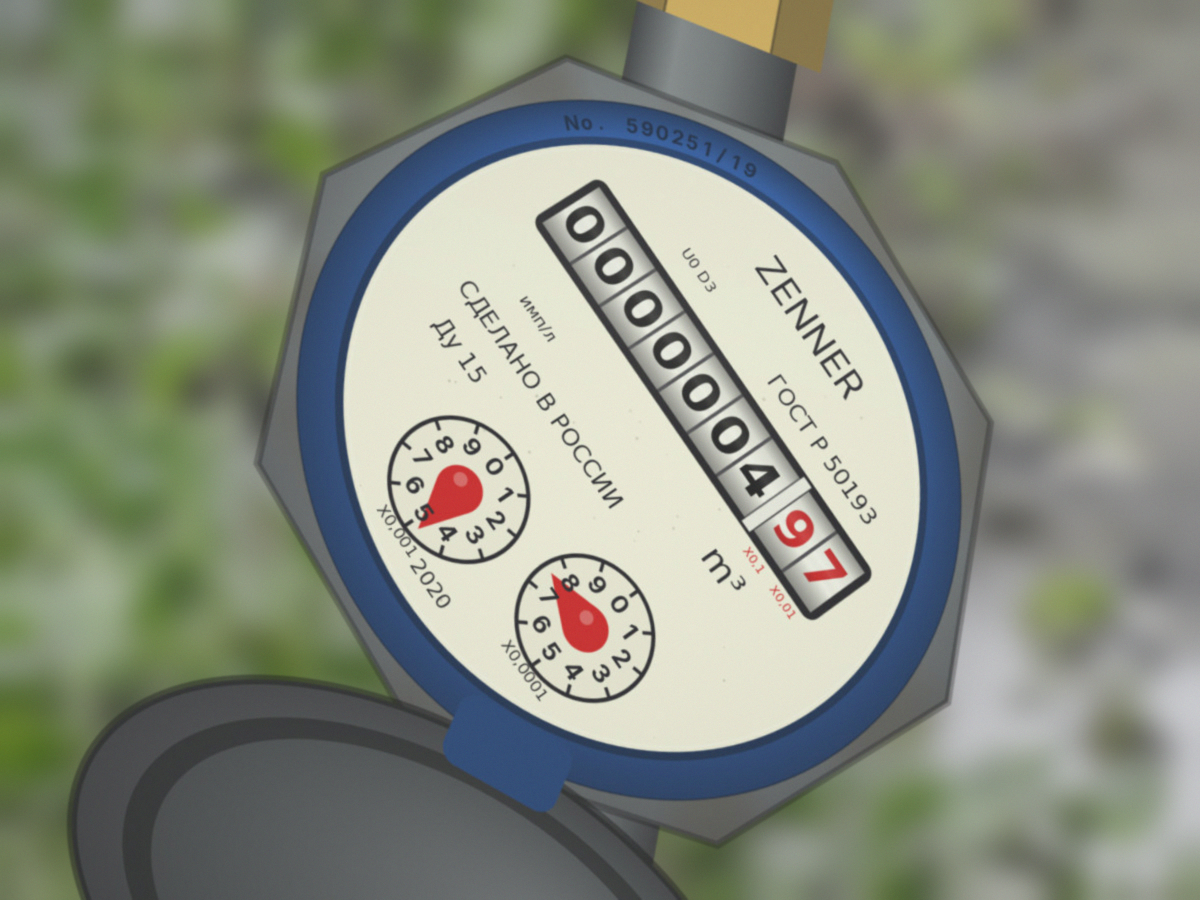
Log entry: 4.9747 m³
